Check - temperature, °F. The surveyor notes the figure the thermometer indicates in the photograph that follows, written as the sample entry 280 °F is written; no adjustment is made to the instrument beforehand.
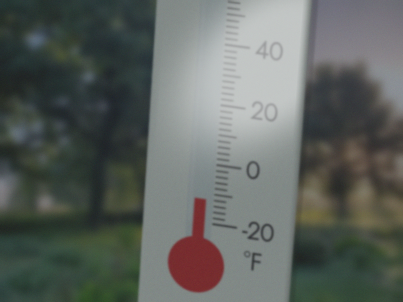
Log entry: -12 °F
